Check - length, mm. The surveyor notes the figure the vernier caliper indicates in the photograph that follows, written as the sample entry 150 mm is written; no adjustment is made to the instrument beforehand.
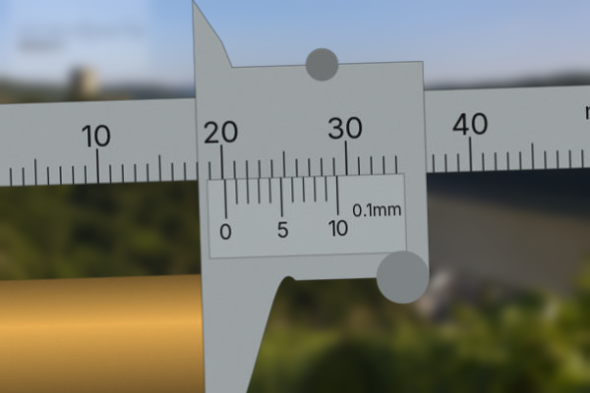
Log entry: 20.2 mm
